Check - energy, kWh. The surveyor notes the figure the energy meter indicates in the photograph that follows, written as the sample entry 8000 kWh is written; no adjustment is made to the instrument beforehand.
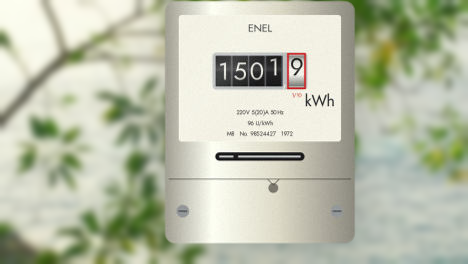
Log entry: 1501.9 kWh
